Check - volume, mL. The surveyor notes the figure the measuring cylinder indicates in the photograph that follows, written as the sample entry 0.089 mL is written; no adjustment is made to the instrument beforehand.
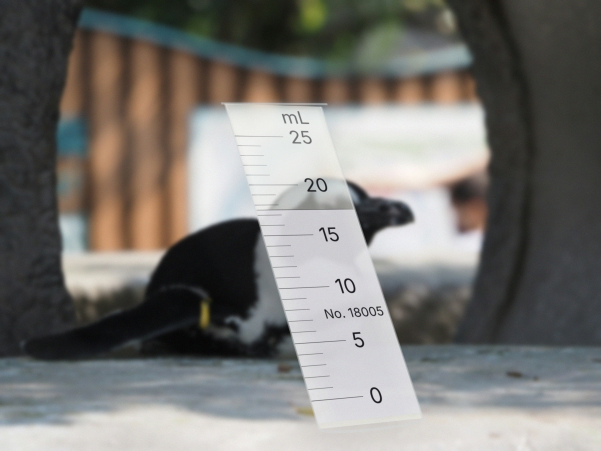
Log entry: 17.5 mL
